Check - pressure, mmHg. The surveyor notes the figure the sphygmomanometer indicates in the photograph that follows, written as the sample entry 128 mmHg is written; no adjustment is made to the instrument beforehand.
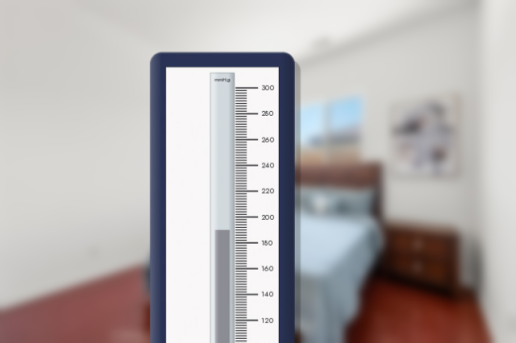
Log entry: 190 mmHg
